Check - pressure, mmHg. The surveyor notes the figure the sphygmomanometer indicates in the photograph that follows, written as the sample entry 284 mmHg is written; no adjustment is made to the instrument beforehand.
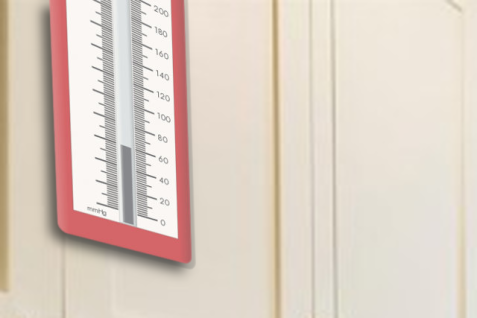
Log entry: 60 mmHg
